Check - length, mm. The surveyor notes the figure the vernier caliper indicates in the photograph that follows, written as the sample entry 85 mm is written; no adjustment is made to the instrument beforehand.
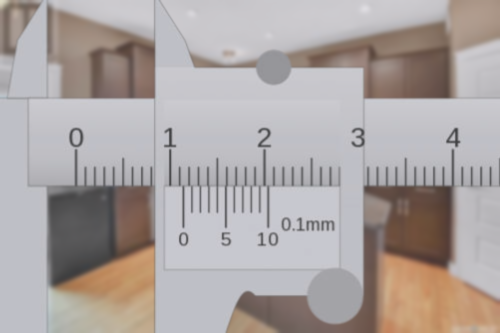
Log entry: 11.4 mm
